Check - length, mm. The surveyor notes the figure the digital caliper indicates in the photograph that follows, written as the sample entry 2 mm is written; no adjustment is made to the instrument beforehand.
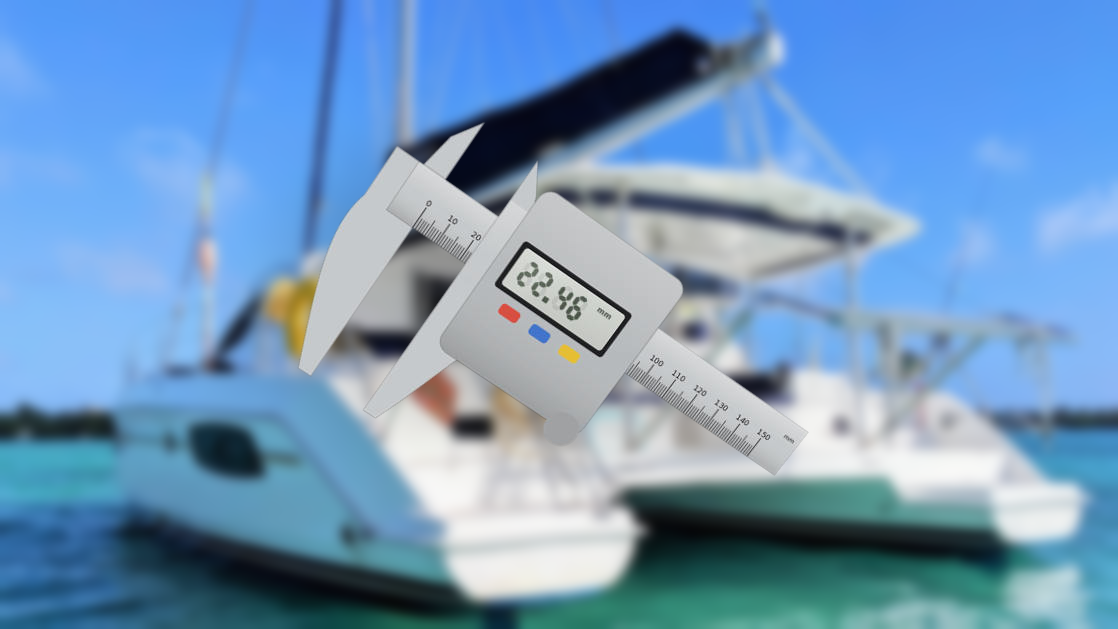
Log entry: 22.46 mm
